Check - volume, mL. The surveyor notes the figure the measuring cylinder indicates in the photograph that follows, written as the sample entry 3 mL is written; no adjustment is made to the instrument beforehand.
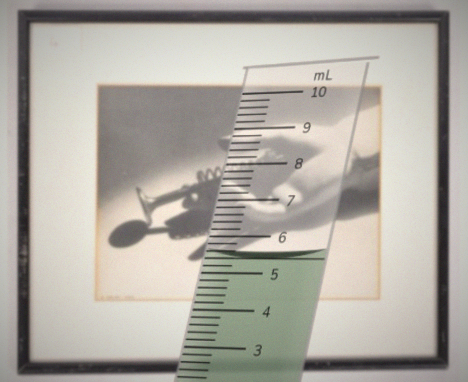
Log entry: 5.4 mL
